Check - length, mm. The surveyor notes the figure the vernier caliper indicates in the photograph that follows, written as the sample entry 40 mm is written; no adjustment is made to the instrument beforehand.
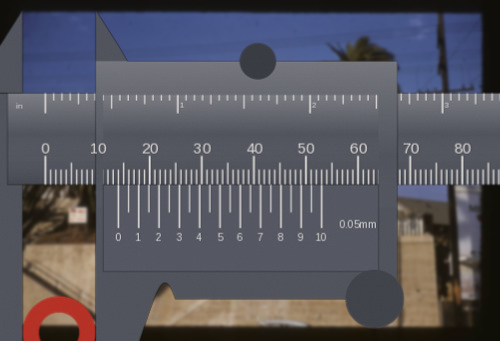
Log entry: 14.0 mm
